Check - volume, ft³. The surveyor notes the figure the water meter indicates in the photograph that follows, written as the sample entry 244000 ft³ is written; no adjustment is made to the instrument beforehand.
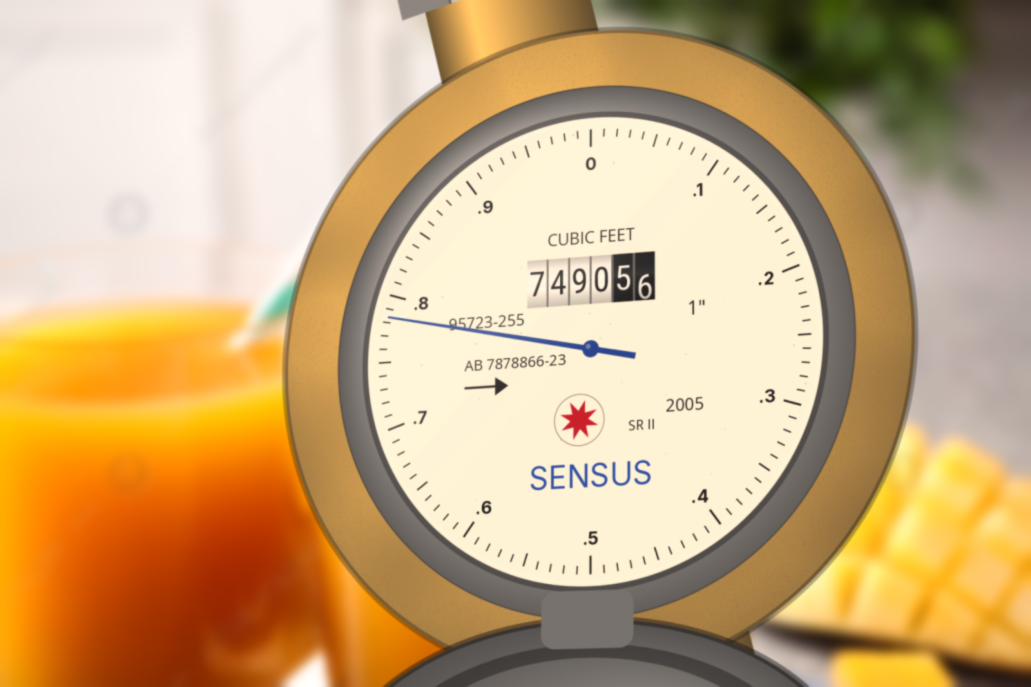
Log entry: 749055.78 ft³
